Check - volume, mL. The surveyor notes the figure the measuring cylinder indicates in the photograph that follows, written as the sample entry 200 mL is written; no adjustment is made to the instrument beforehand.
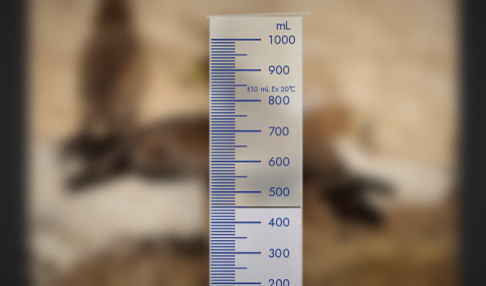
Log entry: 450 mL
